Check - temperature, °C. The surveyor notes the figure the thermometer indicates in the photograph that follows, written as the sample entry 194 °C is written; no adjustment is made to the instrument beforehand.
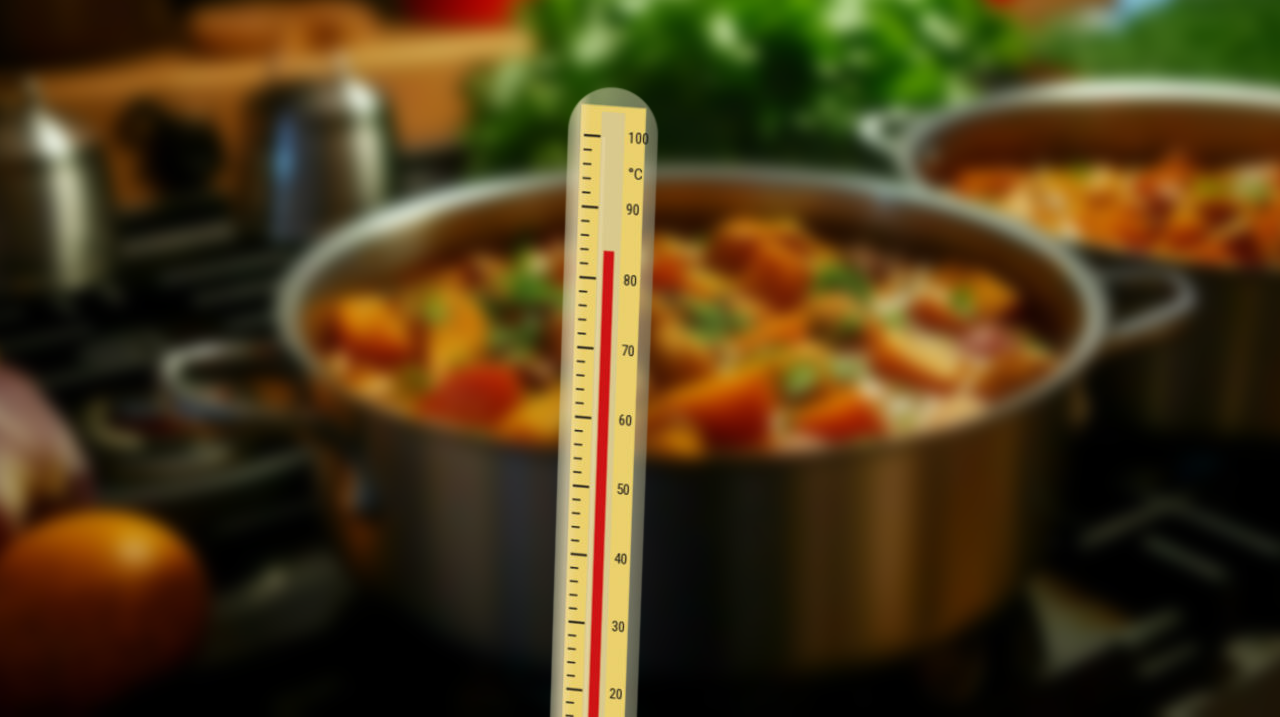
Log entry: 84 °C
